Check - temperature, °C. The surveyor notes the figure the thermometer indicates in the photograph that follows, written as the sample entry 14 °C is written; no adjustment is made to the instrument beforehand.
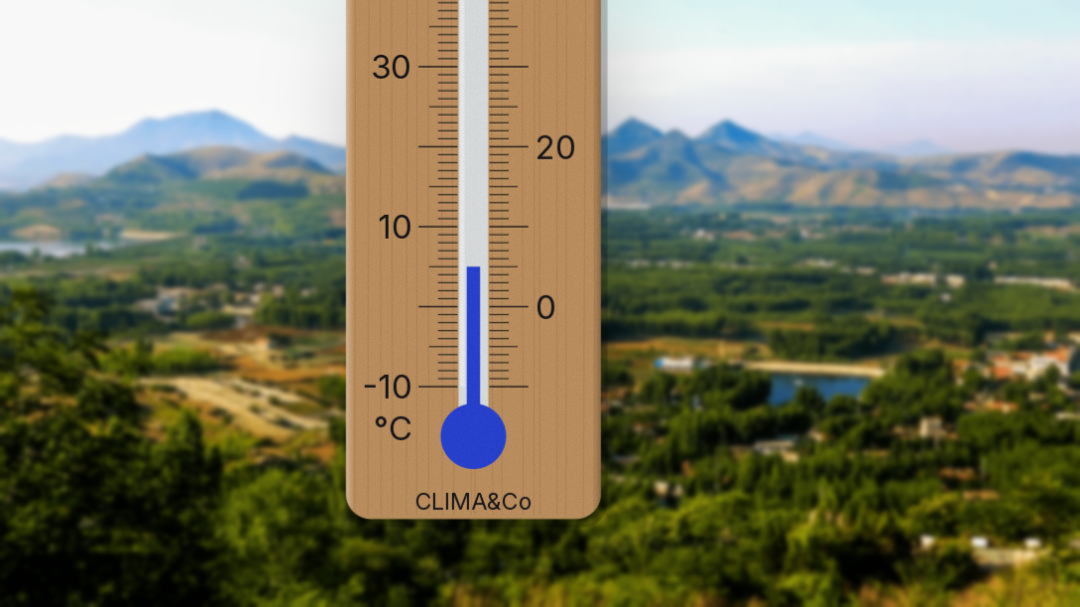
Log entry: 5 °C
